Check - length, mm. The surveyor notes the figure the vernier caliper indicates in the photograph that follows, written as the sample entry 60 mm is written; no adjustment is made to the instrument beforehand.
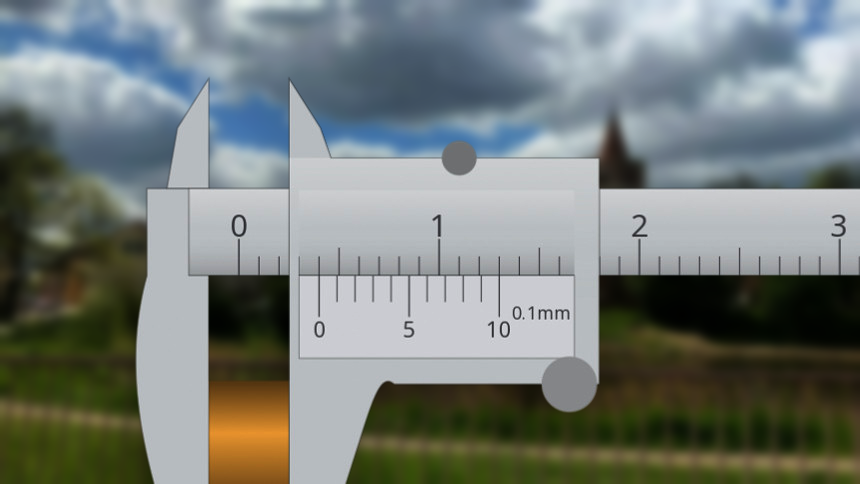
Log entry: 4.0 mm
